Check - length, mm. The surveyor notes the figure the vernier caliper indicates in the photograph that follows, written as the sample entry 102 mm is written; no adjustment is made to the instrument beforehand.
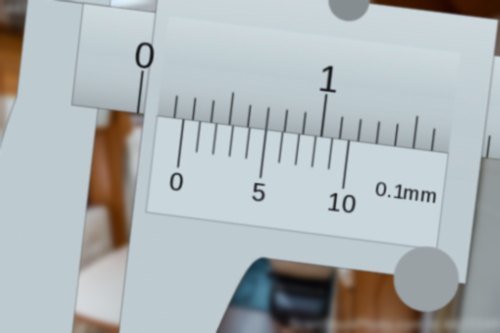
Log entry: 2.5 mm
